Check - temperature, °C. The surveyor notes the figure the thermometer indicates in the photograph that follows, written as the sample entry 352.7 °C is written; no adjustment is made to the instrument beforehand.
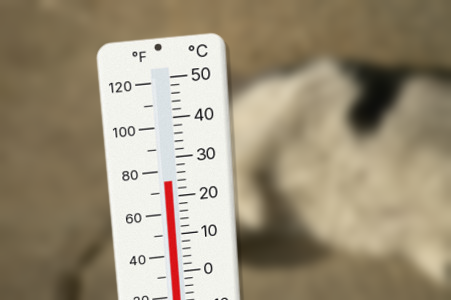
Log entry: 24 °C
